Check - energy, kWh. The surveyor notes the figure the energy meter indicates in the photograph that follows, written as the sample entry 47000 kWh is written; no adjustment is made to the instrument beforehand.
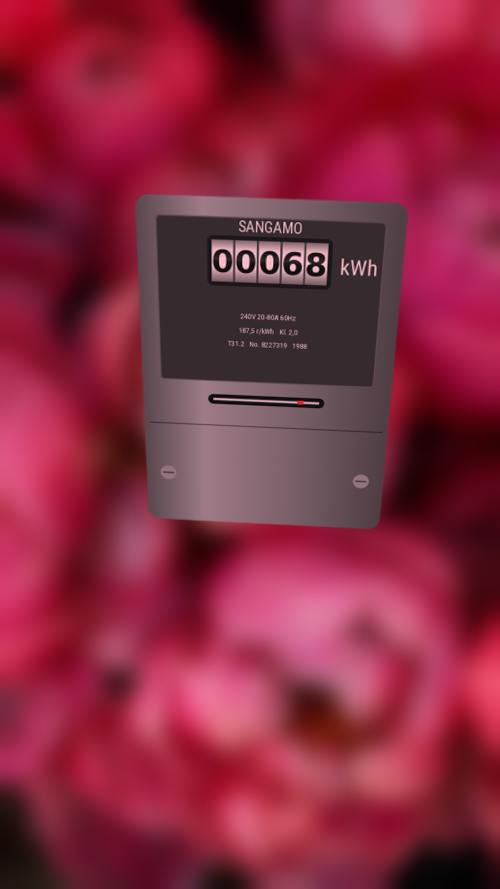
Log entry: 68 kWh
